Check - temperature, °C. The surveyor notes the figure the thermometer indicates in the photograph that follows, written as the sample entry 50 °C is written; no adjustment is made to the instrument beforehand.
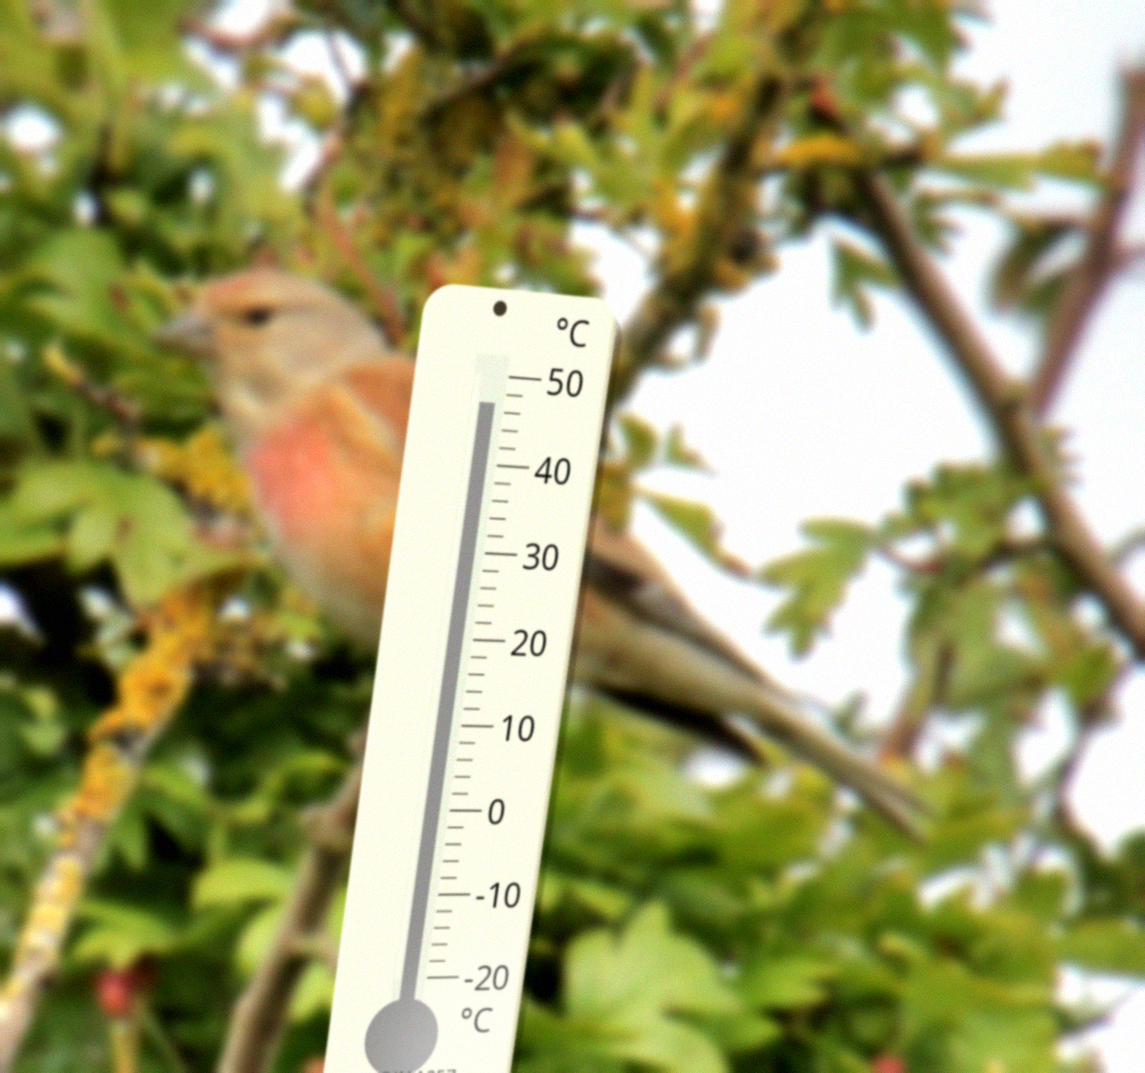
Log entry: 47 °C
